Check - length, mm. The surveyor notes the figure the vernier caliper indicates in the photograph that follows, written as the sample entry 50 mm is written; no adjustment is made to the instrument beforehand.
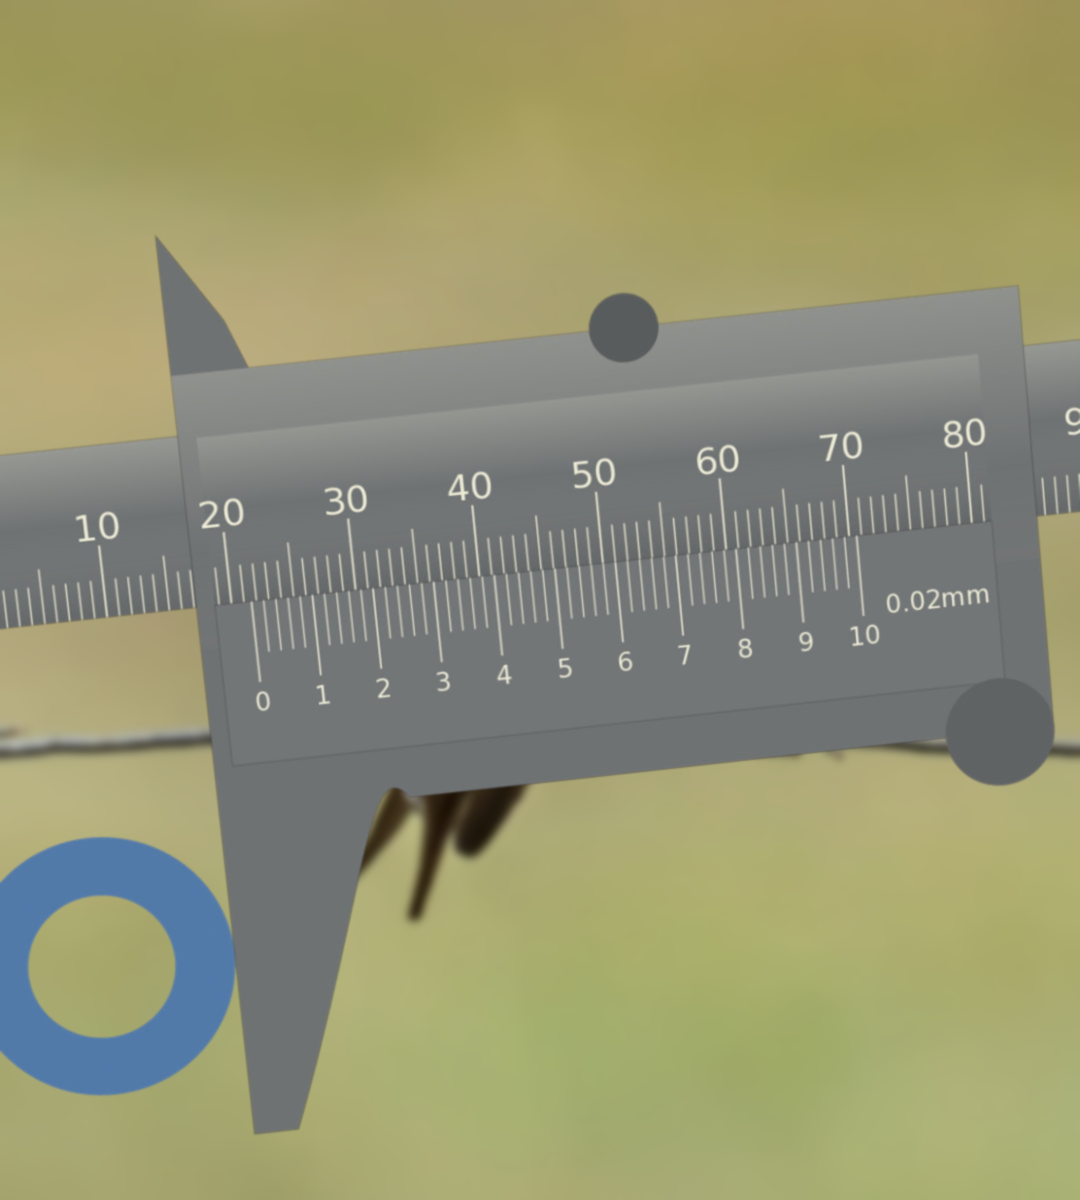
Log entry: 21.6 mm
